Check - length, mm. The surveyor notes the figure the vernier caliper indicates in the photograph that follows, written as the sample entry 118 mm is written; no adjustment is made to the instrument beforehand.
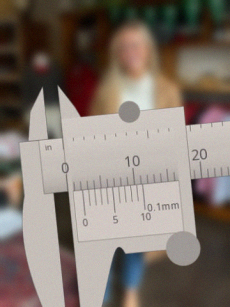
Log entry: 2.2 mm
